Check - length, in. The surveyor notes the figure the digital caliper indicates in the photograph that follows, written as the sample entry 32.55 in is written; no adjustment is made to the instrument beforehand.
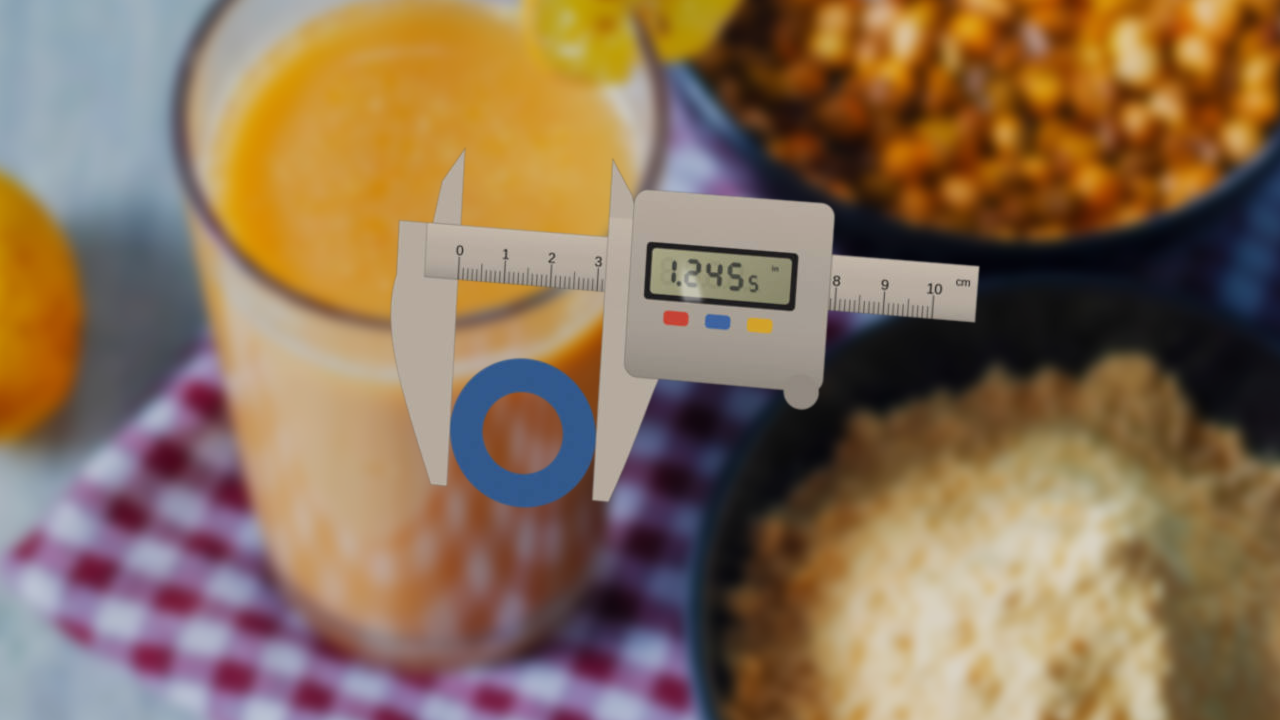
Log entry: 1.2455 in
